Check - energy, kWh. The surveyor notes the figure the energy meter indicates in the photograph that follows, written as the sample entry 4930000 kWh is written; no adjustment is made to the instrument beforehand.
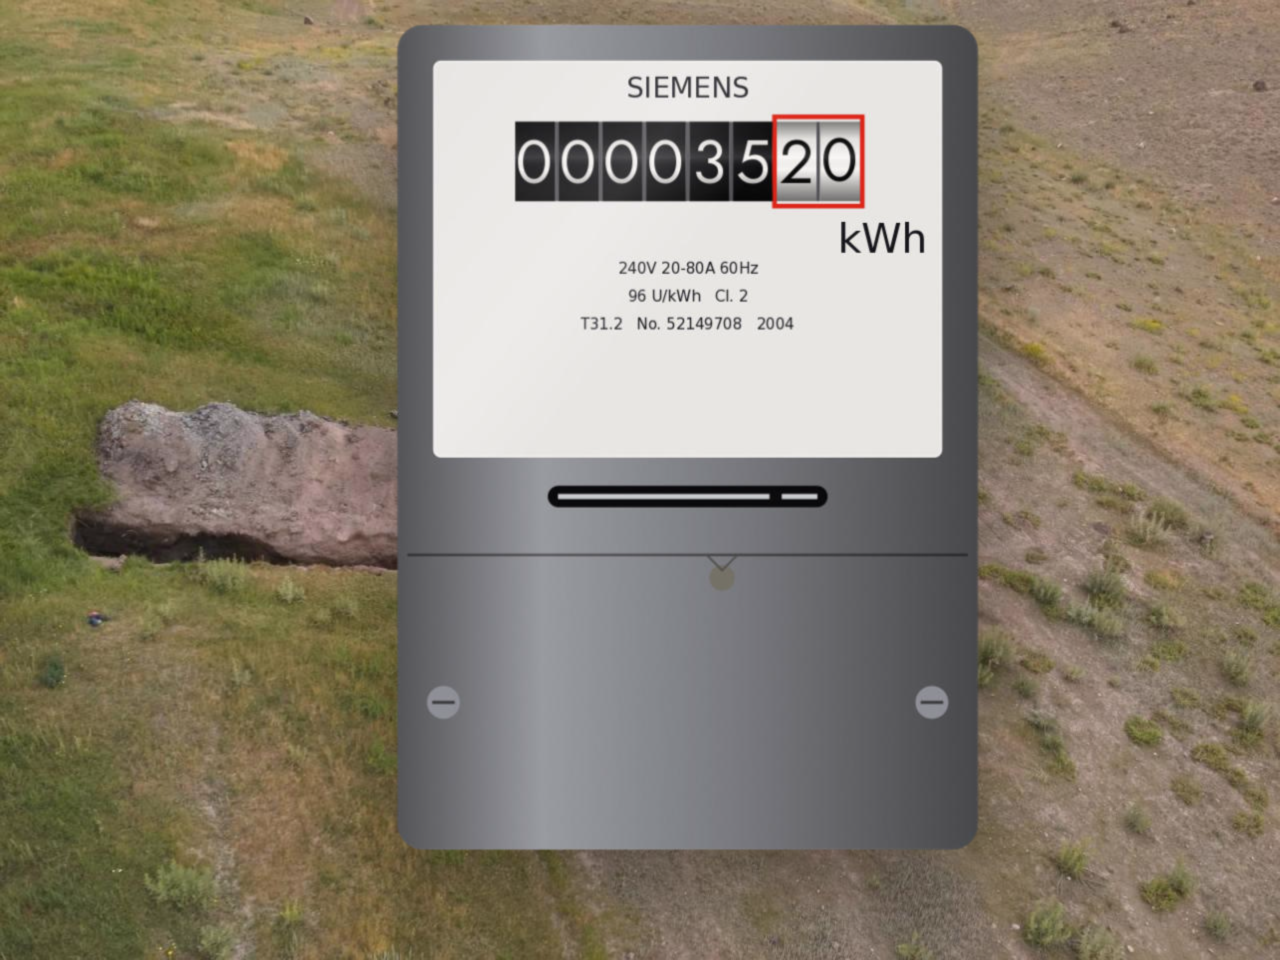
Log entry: 35.20 kWh
